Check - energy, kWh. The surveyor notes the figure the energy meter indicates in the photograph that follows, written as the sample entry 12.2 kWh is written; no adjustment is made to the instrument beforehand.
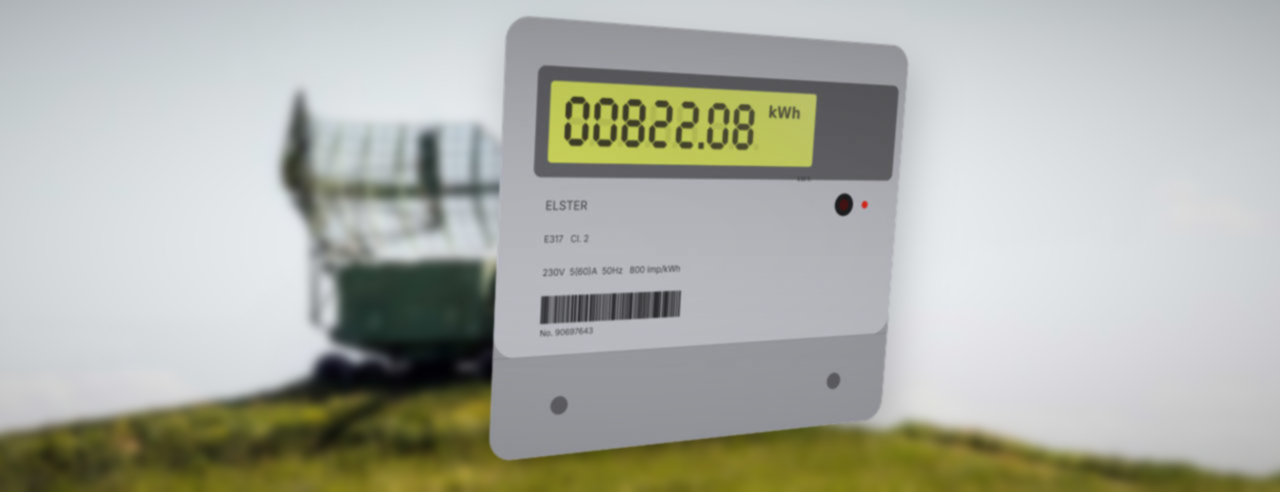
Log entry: 822.08 kWh
